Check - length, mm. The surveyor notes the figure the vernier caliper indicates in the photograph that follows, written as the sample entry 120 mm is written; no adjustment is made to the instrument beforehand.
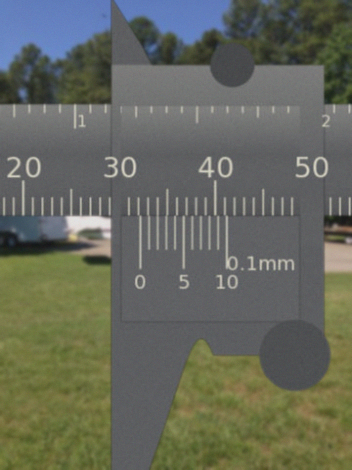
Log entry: 32.2 mm
